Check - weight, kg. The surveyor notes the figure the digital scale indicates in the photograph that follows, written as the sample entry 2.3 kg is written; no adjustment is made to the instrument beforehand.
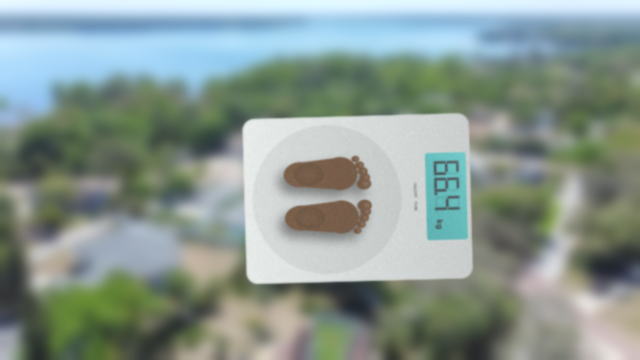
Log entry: 66.4 kg
